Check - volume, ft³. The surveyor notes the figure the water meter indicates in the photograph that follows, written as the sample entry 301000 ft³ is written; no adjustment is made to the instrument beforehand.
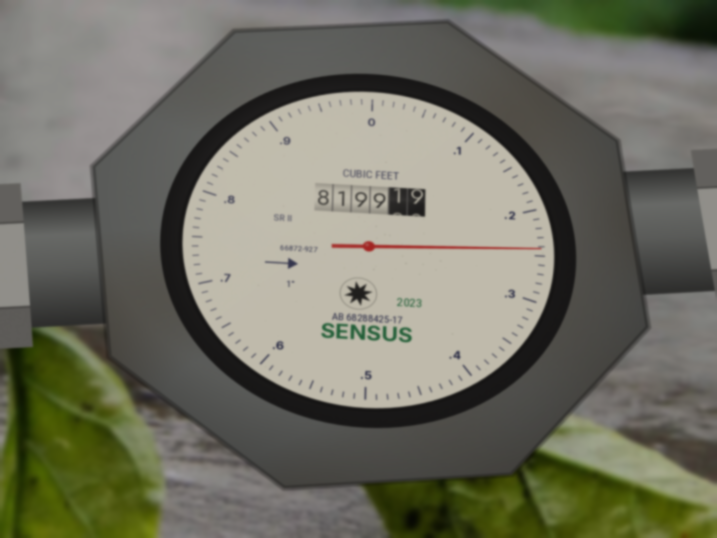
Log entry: 819919.24 ft³
